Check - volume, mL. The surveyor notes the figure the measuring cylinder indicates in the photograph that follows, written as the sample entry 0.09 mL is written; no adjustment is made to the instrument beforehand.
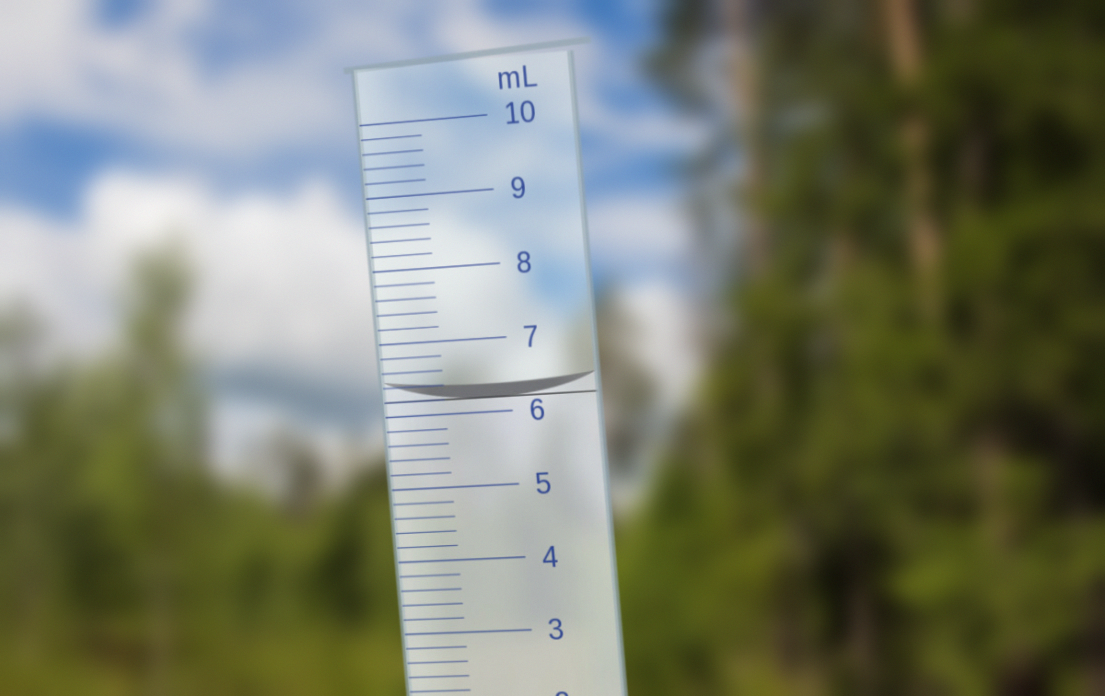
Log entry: 6.2 mL
